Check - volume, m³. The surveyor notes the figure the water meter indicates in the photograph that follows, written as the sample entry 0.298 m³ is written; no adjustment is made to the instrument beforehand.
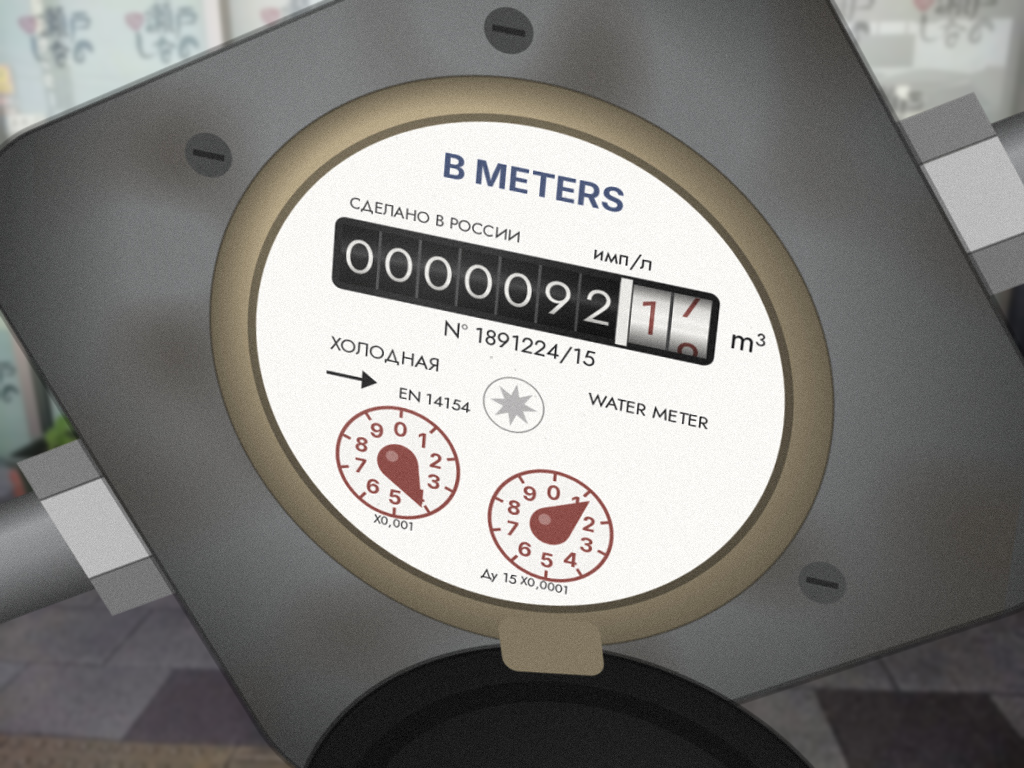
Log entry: 92.1741 m³
